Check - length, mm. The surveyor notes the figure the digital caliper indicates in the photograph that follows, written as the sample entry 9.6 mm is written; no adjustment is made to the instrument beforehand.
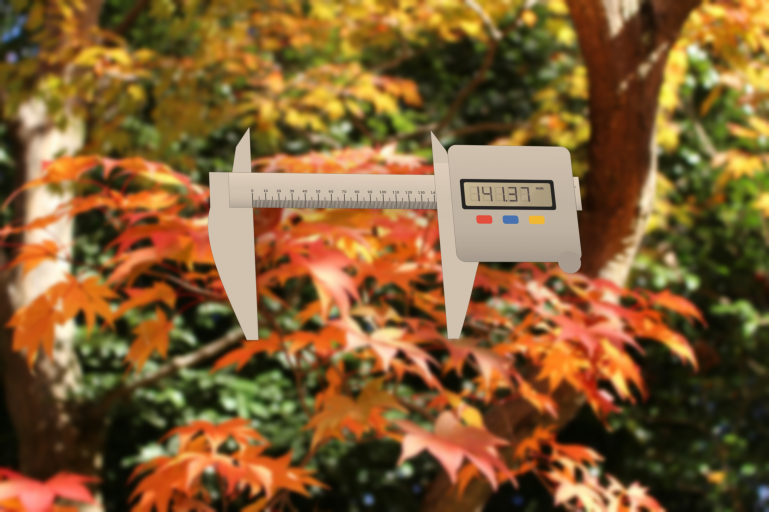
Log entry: 141.37 mm
